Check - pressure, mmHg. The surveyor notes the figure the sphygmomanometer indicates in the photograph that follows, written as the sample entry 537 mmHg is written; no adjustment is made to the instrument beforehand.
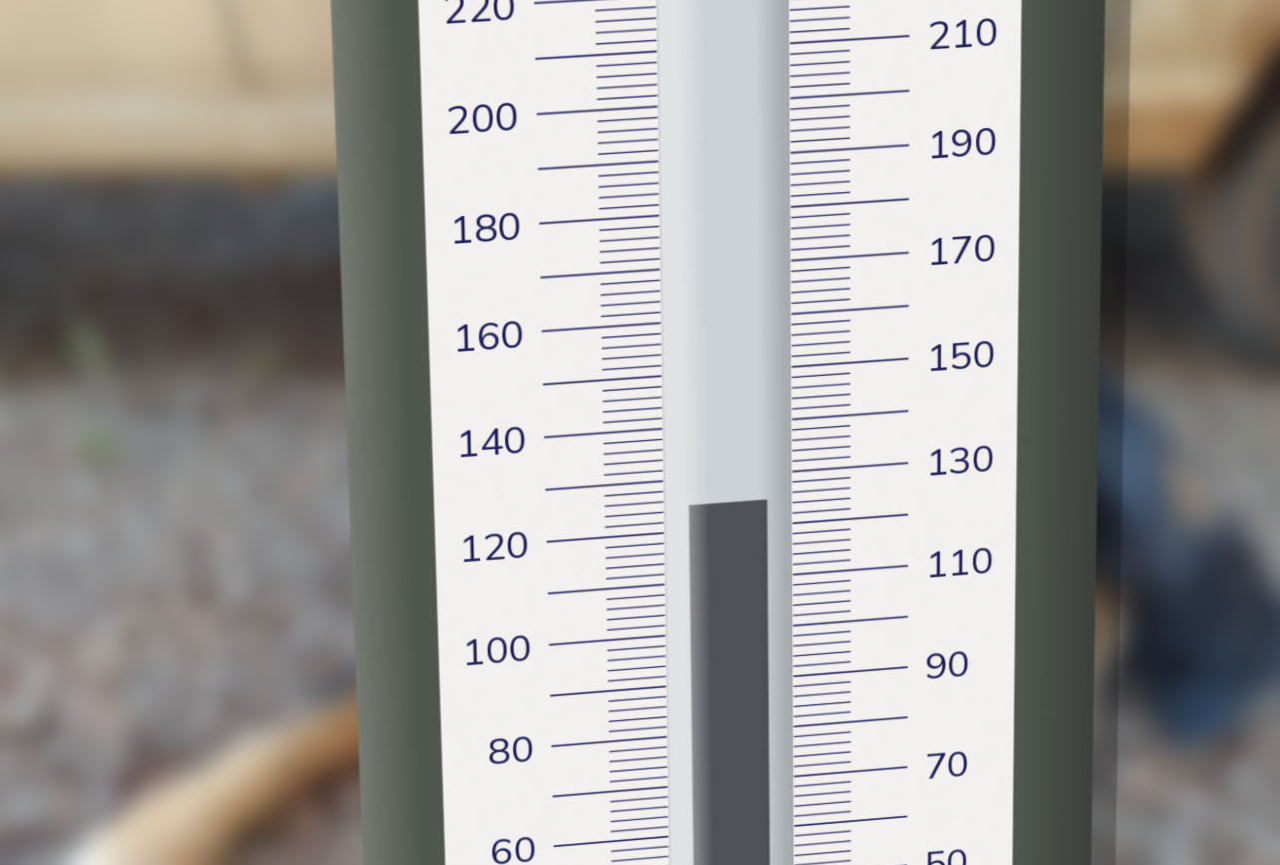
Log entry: 125 mmHg
